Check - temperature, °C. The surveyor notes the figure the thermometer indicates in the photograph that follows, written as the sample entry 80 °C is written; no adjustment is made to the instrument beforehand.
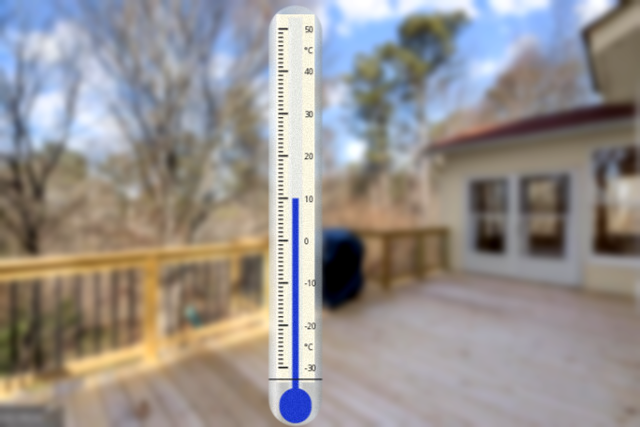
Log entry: 10 °C
